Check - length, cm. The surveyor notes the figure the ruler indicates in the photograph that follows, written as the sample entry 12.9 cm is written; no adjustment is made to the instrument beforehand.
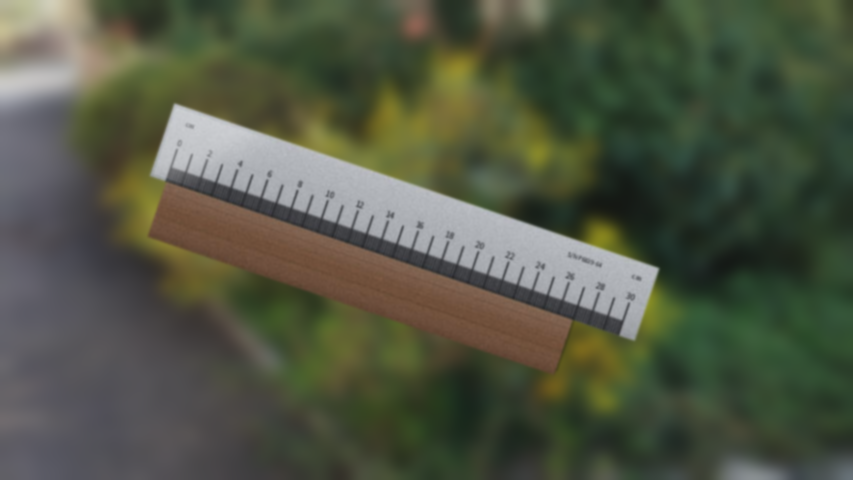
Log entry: 27 cm
